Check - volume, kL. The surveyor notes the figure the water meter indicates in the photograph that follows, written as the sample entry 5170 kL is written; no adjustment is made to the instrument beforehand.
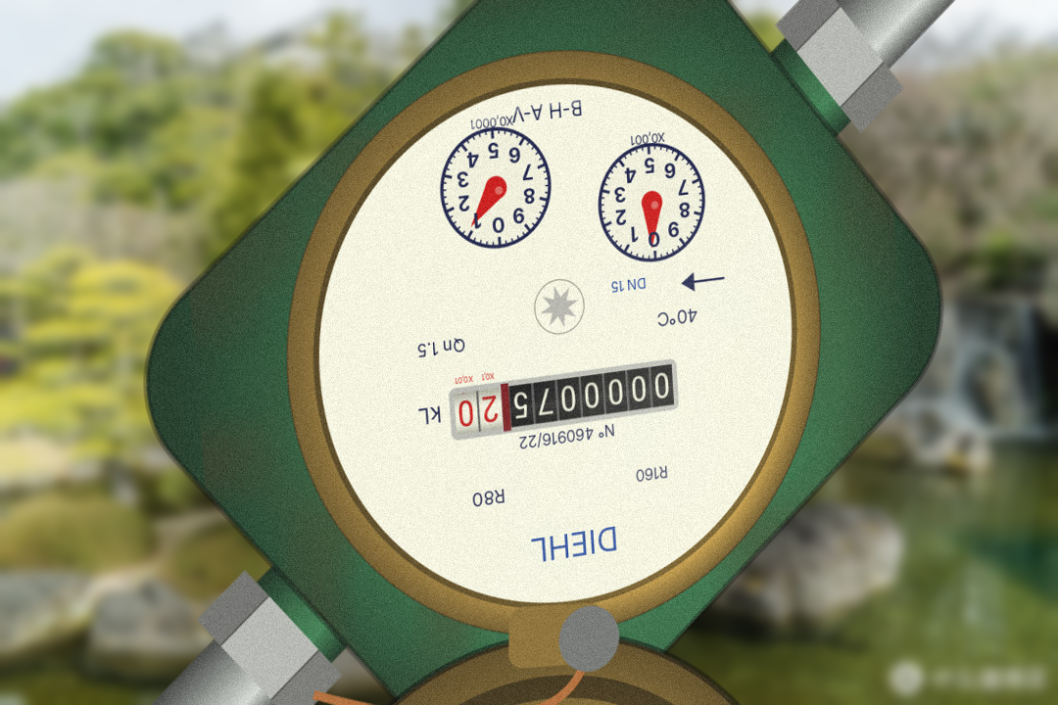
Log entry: 75.2001 kL
